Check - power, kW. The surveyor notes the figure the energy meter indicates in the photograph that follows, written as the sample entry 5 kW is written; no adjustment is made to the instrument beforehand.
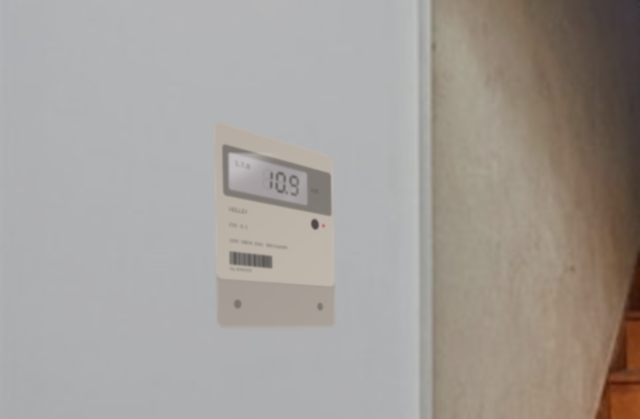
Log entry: 10.9 kW
